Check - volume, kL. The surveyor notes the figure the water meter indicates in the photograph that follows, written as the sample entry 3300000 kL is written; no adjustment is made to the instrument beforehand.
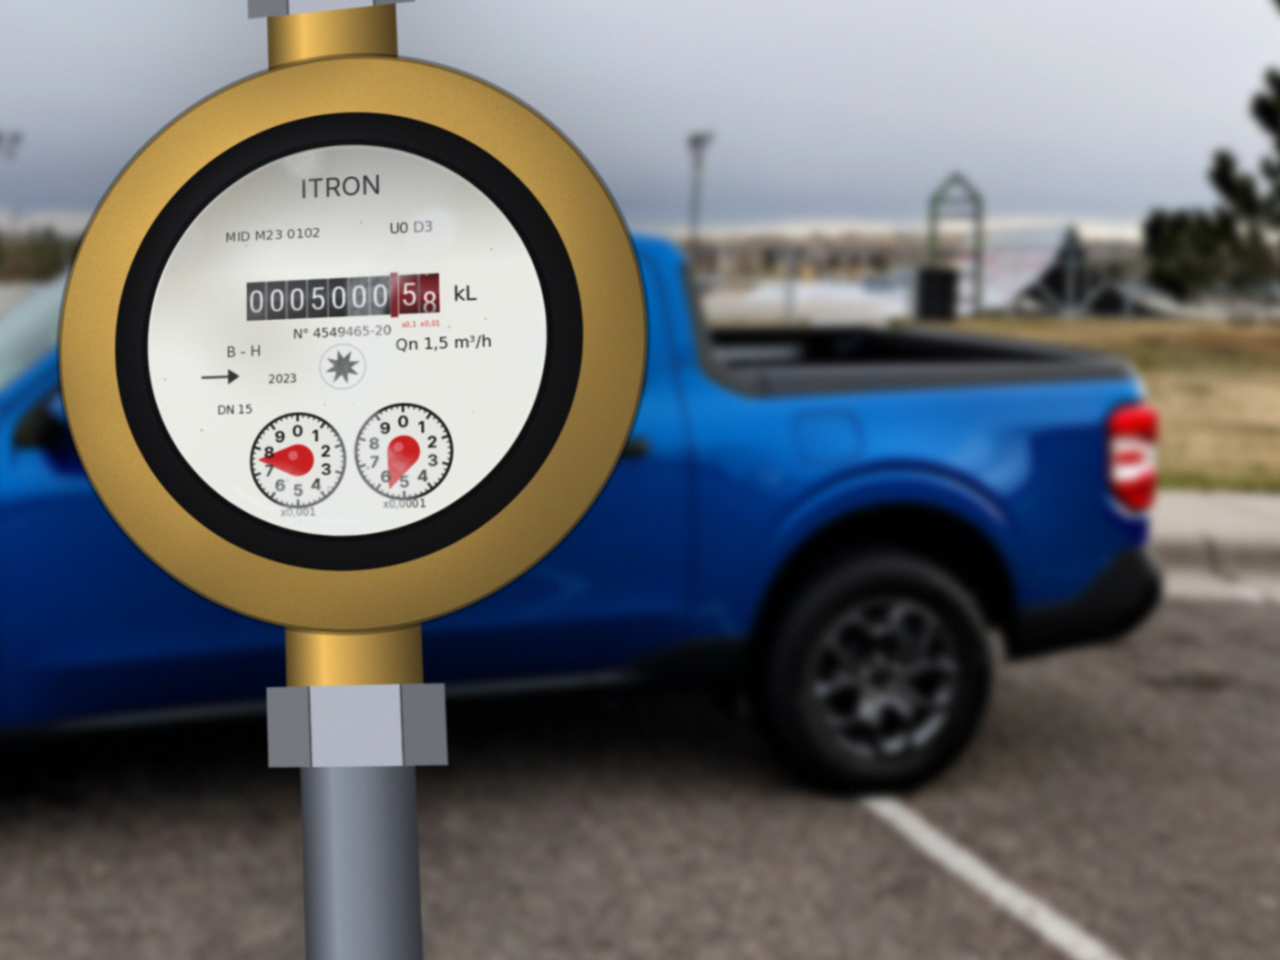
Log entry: 5000.5775 kL
